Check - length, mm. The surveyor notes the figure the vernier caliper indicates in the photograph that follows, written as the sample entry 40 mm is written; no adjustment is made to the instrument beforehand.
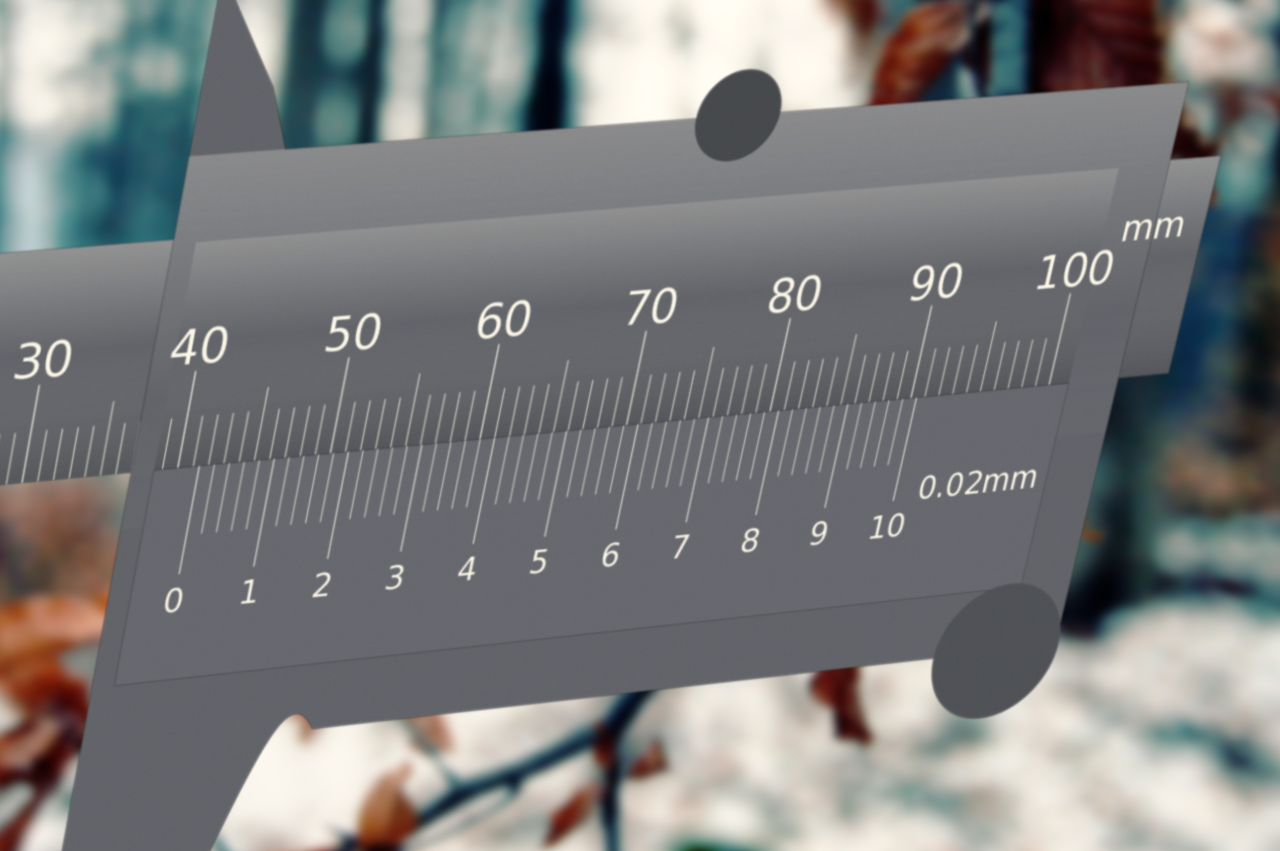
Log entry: 41.4 mm
